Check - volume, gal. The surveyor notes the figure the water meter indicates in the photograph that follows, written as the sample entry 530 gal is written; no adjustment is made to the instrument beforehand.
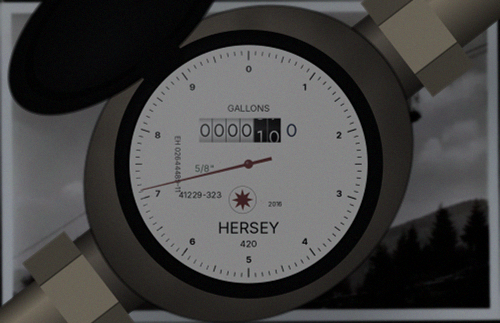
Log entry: 97.1 gal
